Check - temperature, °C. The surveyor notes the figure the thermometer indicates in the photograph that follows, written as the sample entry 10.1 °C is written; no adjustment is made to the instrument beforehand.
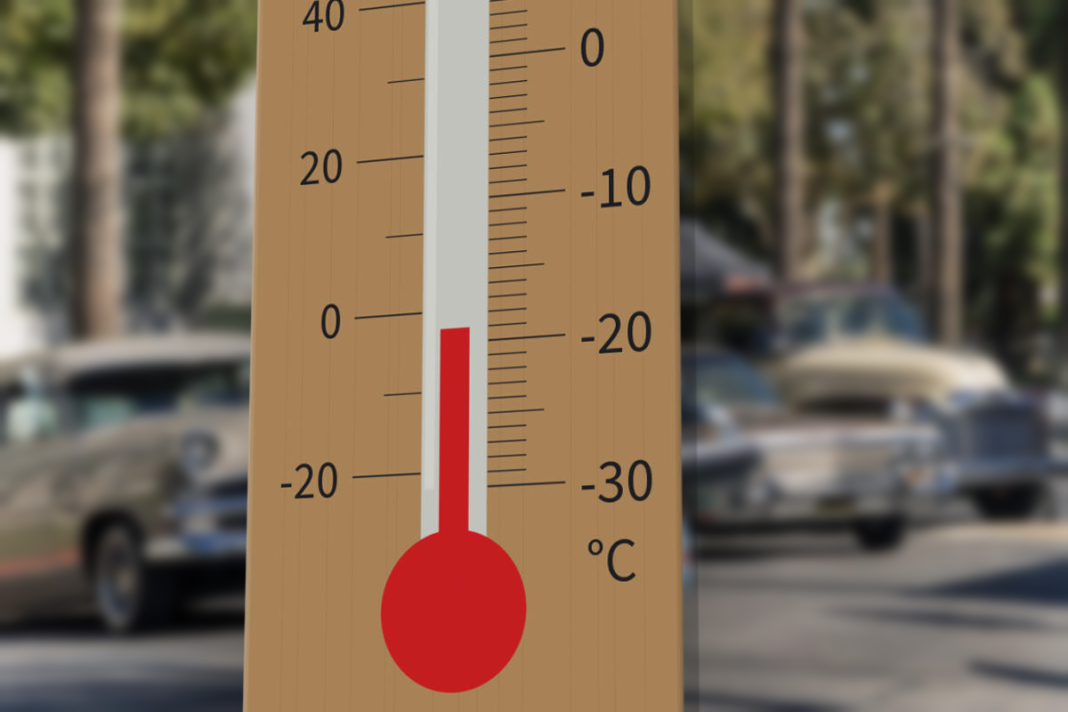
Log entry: -19 °C
